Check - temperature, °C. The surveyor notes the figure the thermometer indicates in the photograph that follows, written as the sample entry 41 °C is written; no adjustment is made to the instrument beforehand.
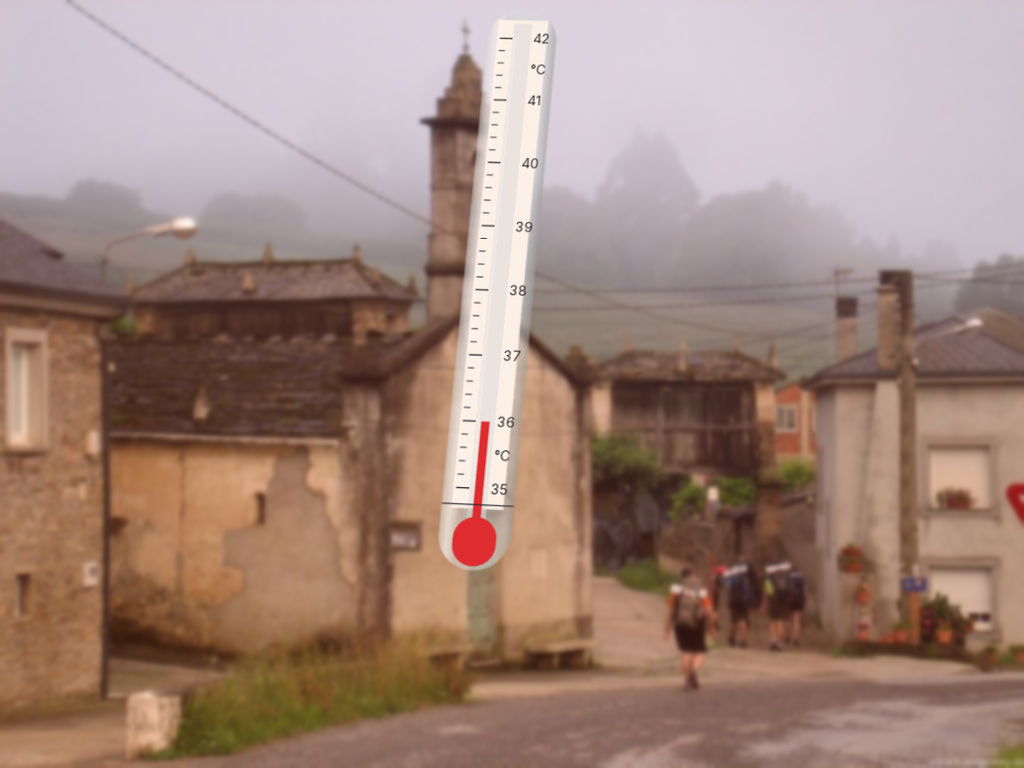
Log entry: 36 °C
